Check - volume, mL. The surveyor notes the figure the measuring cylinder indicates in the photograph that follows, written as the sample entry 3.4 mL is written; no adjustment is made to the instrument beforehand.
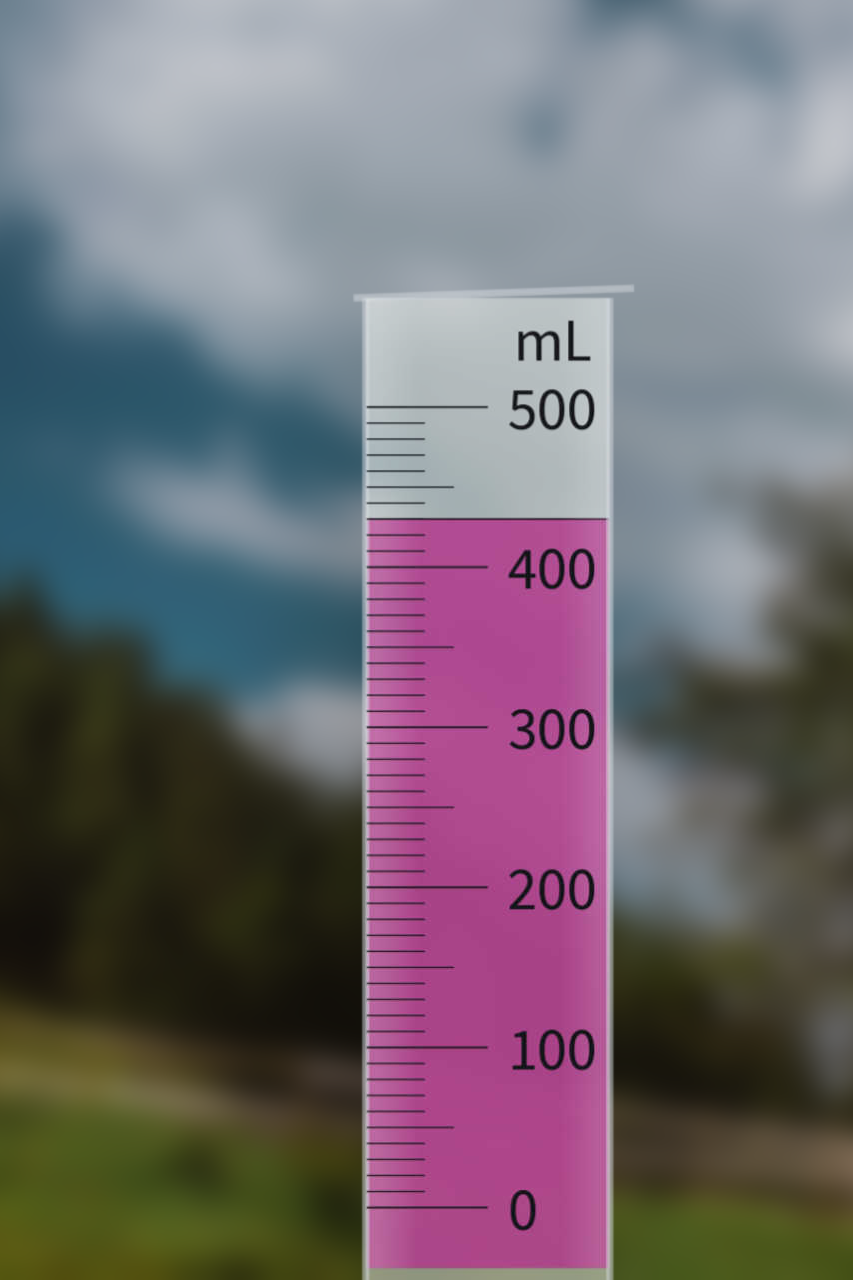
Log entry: 430 mL
